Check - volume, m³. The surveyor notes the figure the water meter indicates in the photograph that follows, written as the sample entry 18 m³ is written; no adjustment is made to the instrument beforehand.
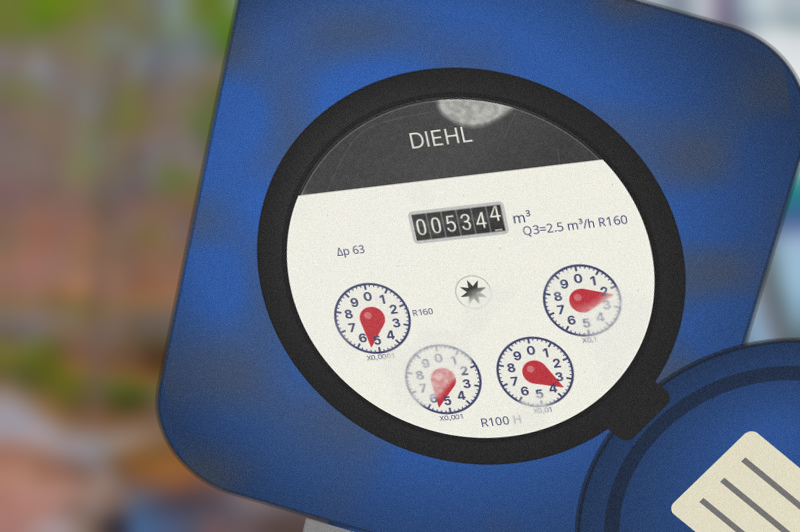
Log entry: 5344.2355 m³
